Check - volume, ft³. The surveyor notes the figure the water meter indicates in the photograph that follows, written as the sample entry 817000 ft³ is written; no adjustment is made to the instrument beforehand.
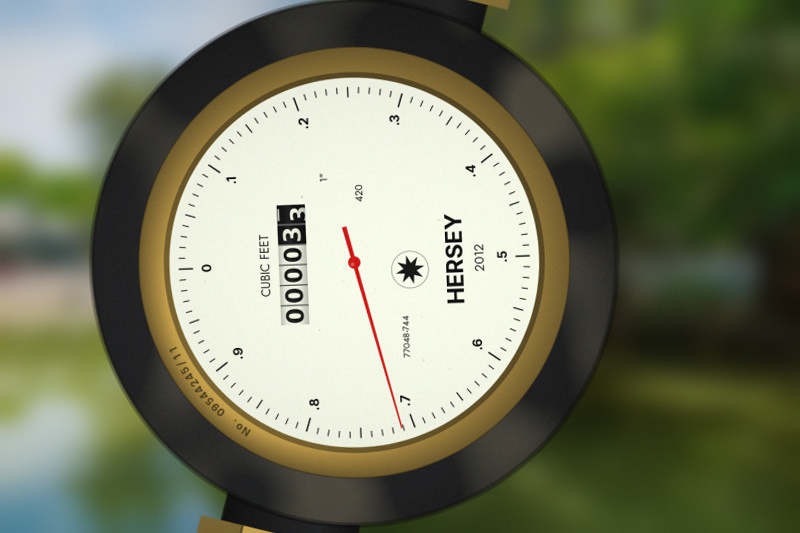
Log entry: 32.71 ft³
